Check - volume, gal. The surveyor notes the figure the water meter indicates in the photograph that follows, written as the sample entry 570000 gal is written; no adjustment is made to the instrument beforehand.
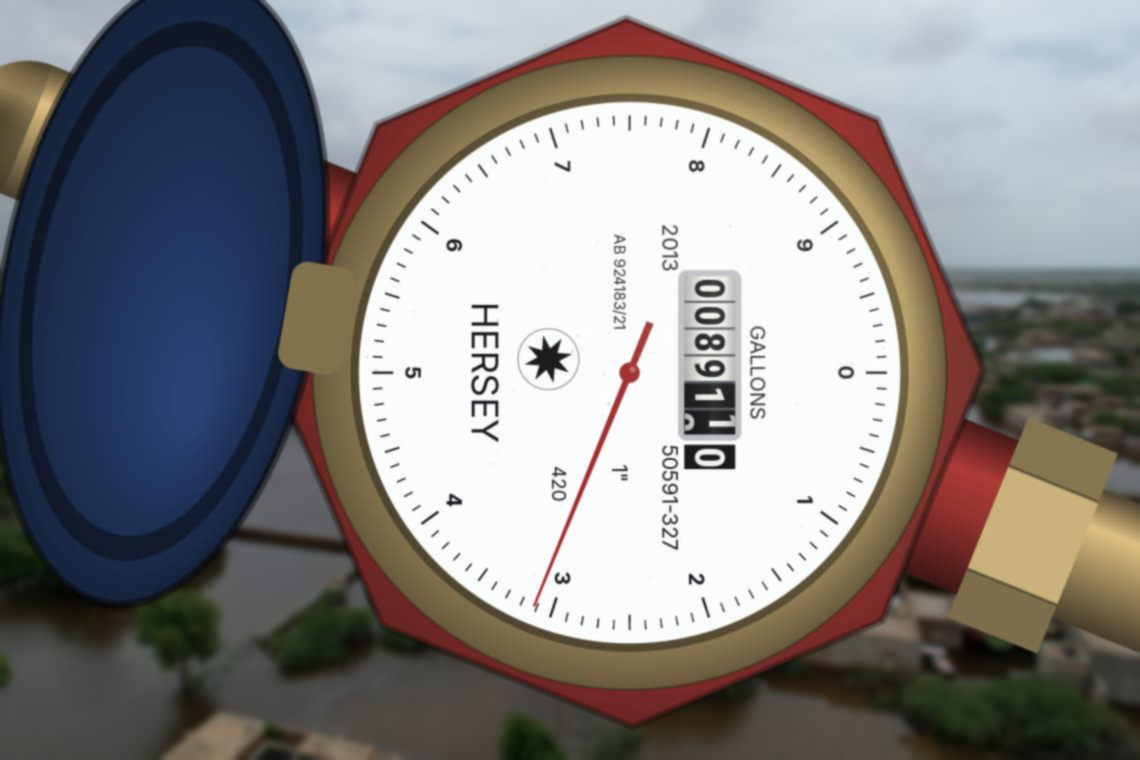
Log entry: 89113.1 gal
